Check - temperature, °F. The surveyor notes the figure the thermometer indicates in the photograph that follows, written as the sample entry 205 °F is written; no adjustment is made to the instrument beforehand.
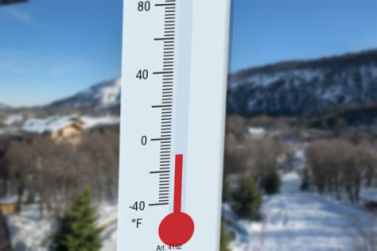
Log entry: -10 °F
